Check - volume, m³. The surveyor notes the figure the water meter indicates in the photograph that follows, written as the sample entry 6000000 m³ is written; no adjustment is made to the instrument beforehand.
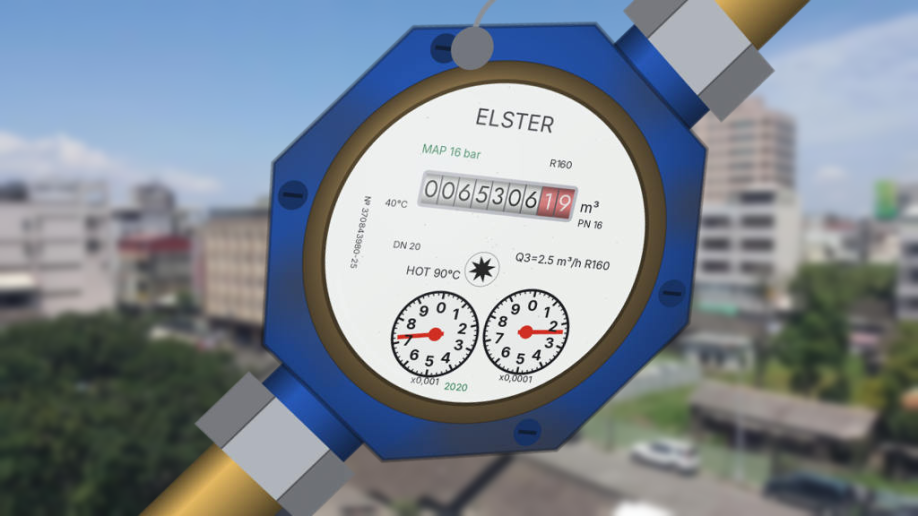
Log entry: 65306.1972 m³
